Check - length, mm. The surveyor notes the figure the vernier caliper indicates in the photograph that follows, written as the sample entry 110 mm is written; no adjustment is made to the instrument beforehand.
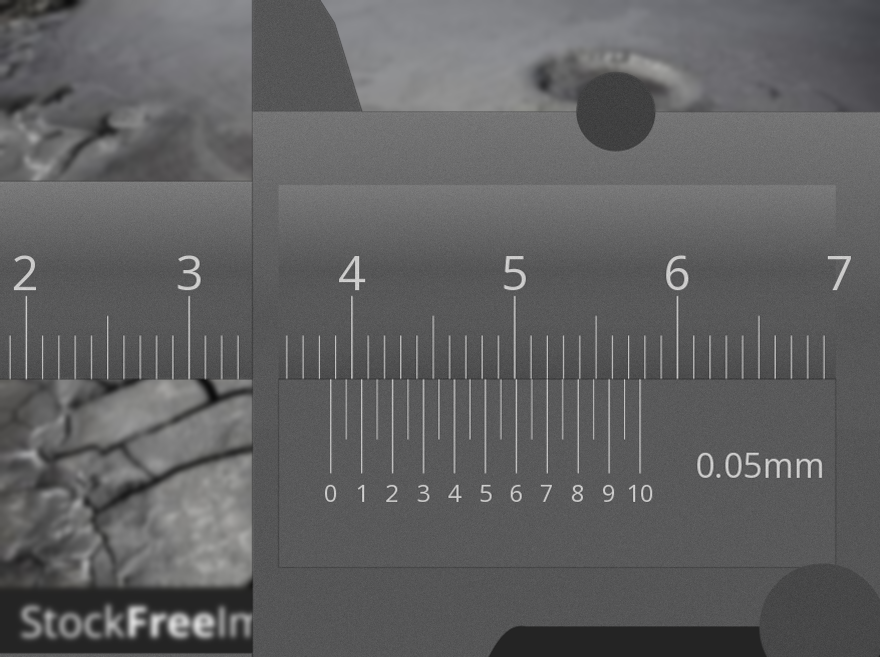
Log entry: 38.7 mm
